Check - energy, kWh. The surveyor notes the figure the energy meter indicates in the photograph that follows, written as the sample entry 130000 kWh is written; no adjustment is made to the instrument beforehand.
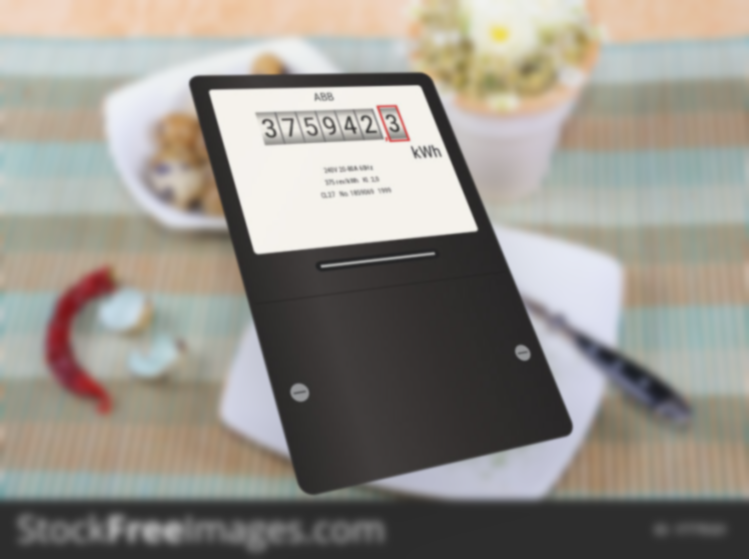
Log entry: 375942.3 kWh
